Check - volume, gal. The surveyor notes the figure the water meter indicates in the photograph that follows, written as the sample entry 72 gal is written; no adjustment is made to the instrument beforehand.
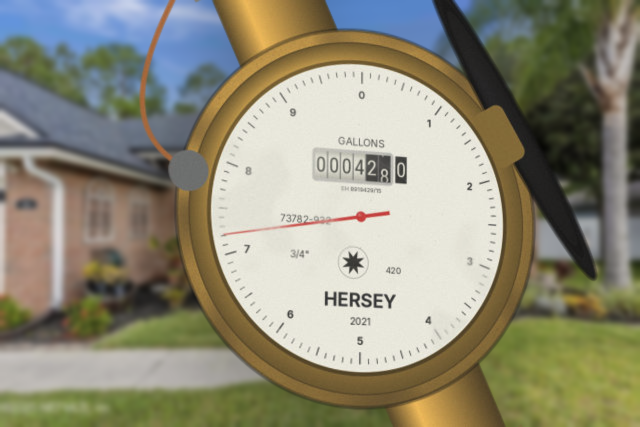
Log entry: 4277.2 gal
